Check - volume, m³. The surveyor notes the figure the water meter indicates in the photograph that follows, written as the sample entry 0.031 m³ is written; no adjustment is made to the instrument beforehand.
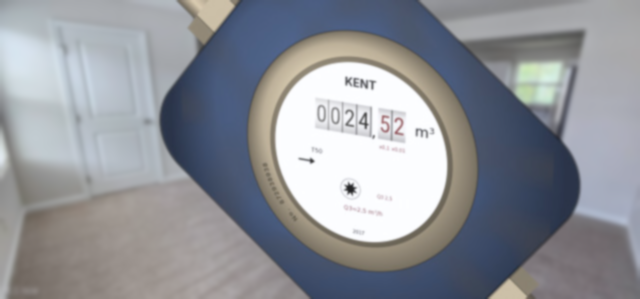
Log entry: 24.52 m³
